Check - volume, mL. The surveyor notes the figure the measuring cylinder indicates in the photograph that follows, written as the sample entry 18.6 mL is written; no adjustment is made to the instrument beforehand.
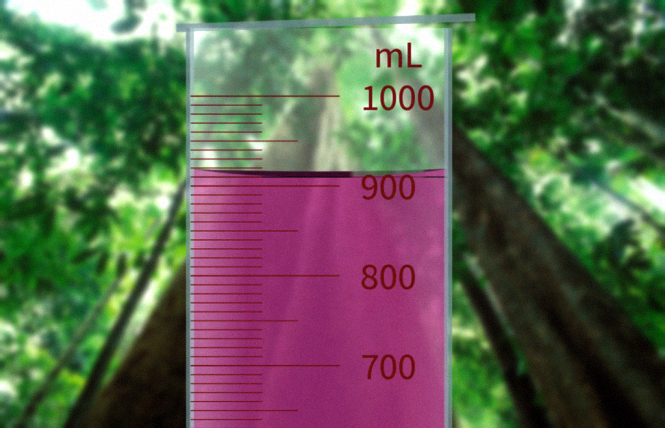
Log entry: 910 mL
